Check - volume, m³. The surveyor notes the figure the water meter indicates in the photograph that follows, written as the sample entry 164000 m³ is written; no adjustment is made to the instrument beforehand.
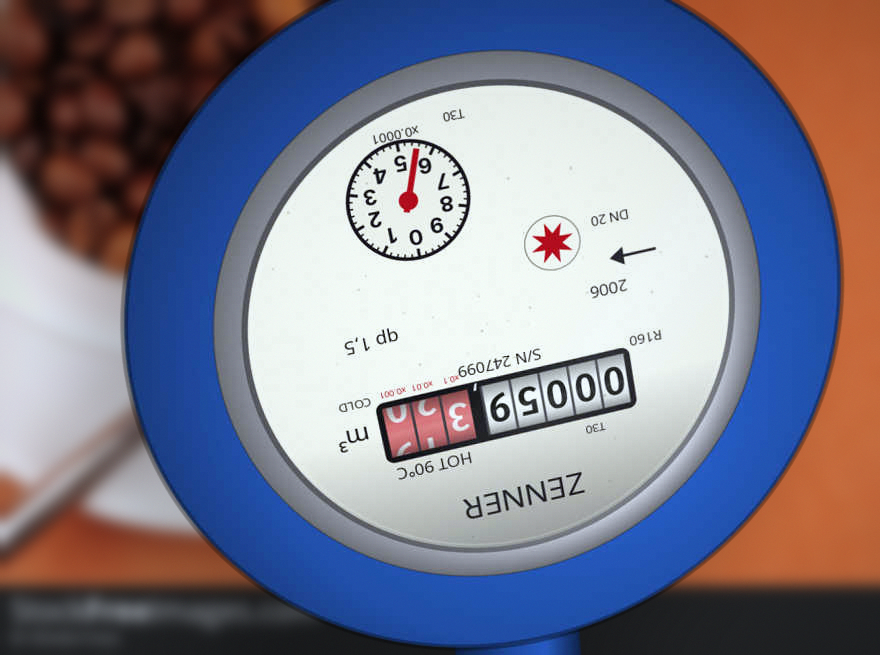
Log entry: 59.3195 m³
